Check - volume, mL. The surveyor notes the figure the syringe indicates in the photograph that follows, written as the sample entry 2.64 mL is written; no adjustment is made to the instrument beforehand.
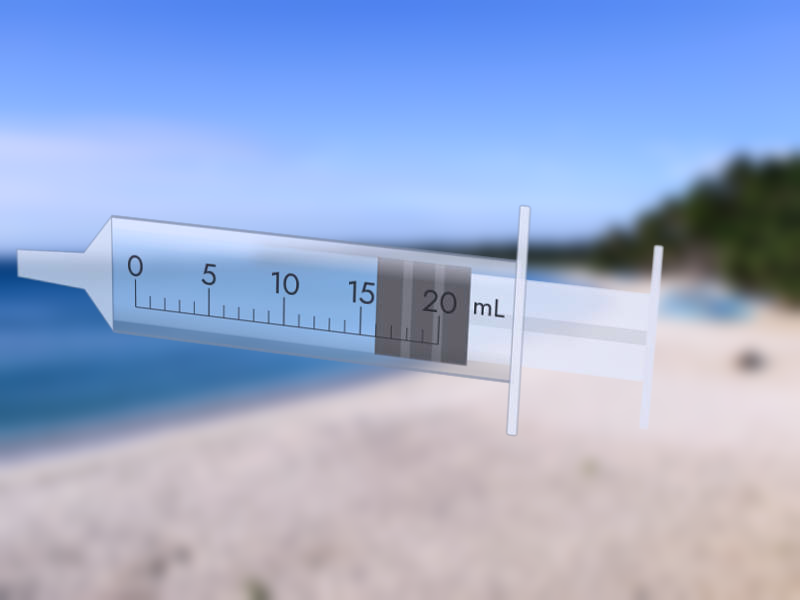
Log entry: 16 mL
